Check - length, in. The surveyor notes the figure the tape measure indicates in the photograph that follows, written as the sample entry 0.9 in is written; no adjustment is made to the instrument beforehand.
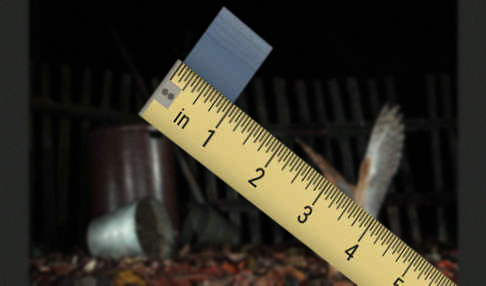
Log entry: 1 in
